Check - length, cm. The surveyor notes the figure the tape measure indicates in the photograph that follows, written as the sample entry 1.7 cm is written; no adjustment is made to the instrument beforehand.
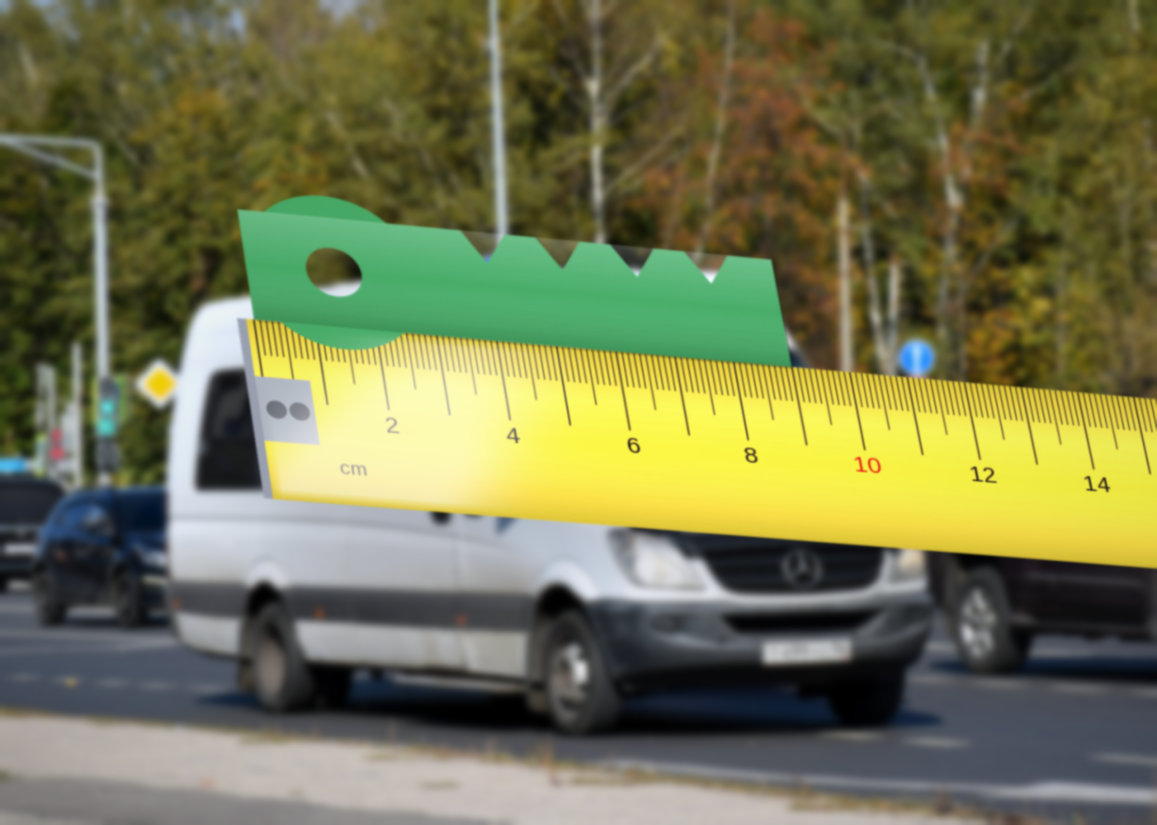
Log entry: 9 cm
